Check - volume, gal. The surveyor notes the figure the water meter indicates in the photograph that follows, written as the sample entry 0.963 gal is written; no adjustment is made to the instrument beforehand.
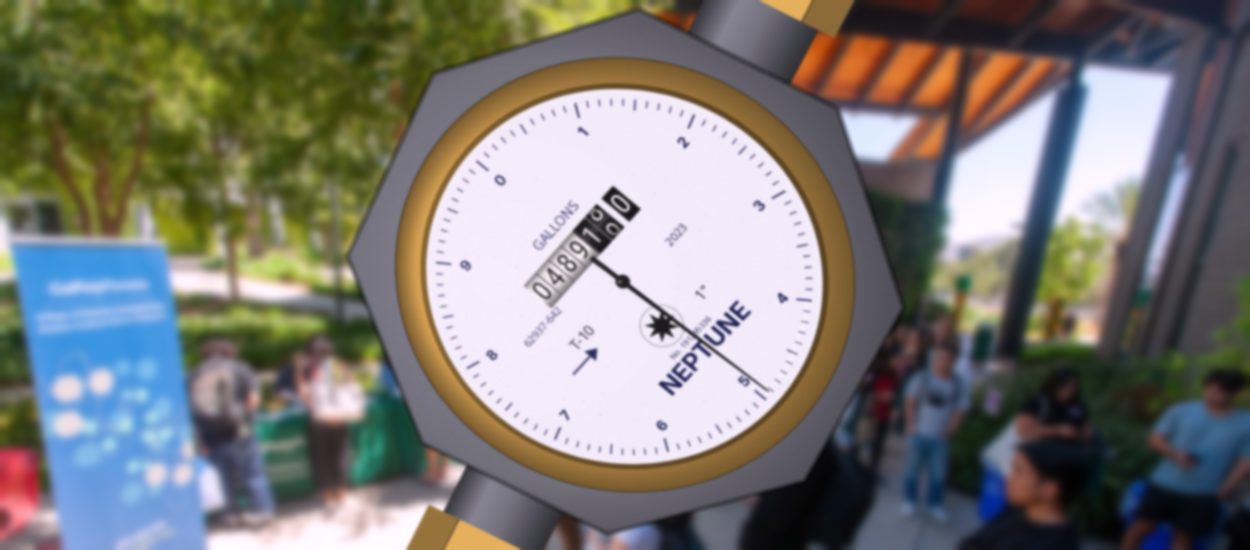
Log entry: 489184.9 gal
